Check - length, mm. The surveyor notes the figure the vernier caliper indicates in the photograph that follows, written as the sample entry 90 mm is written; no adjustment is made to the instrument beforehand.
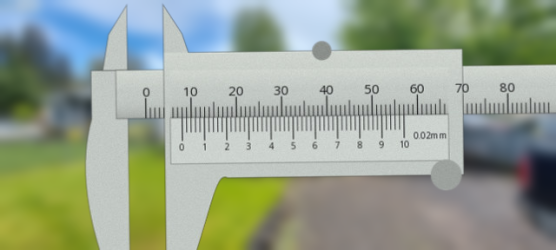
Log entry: 8.0 mm
